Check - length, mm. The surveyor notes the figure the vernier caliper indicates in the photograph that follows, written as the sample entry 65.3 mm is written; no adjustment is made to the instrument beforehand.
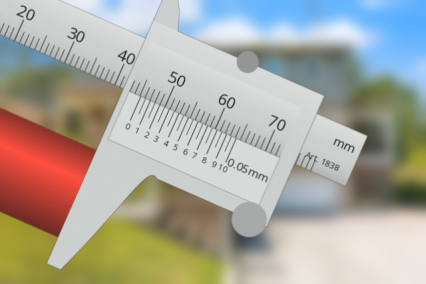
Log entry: 45.2 mm
